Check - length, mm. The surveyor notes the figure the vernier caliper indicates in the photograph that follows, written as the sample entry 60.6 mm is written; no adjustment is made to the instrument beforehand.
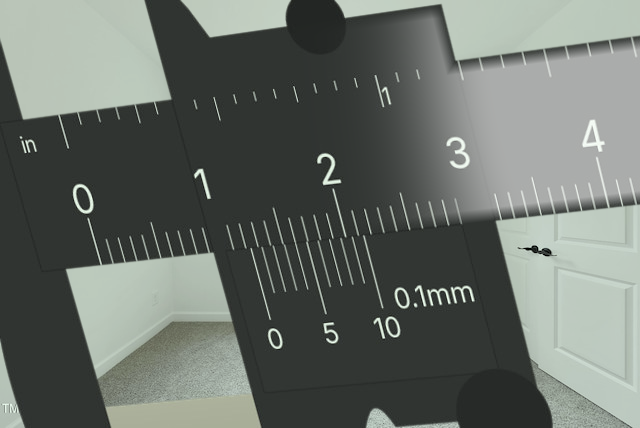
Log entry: 12.4 mm
